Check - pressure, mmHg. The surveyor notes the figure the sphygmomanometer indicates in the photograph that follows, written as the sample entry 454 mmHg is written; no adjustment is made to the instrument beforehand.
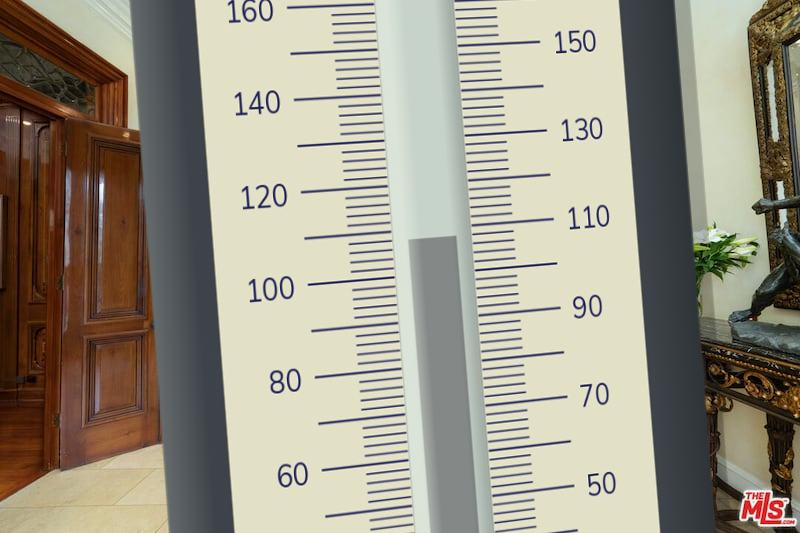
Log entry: 108 mmHg
